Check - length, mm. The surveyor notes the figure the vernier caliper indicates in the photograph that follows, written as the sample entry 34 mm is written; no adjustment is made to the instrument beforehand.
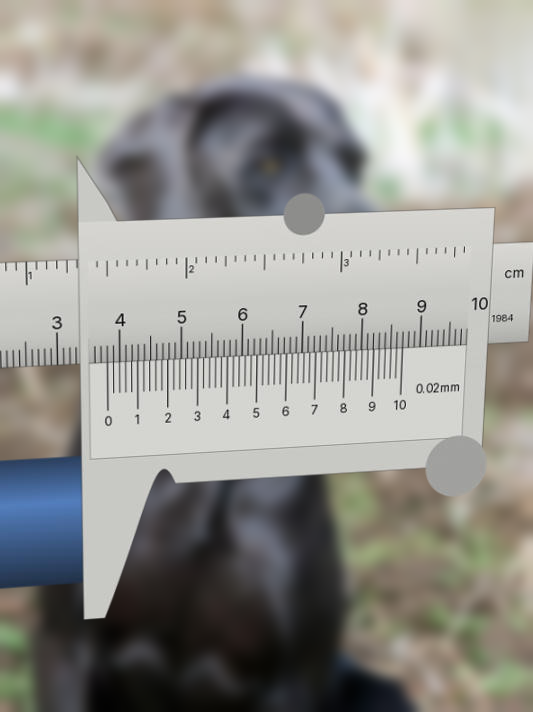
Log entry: 38.0 mm
